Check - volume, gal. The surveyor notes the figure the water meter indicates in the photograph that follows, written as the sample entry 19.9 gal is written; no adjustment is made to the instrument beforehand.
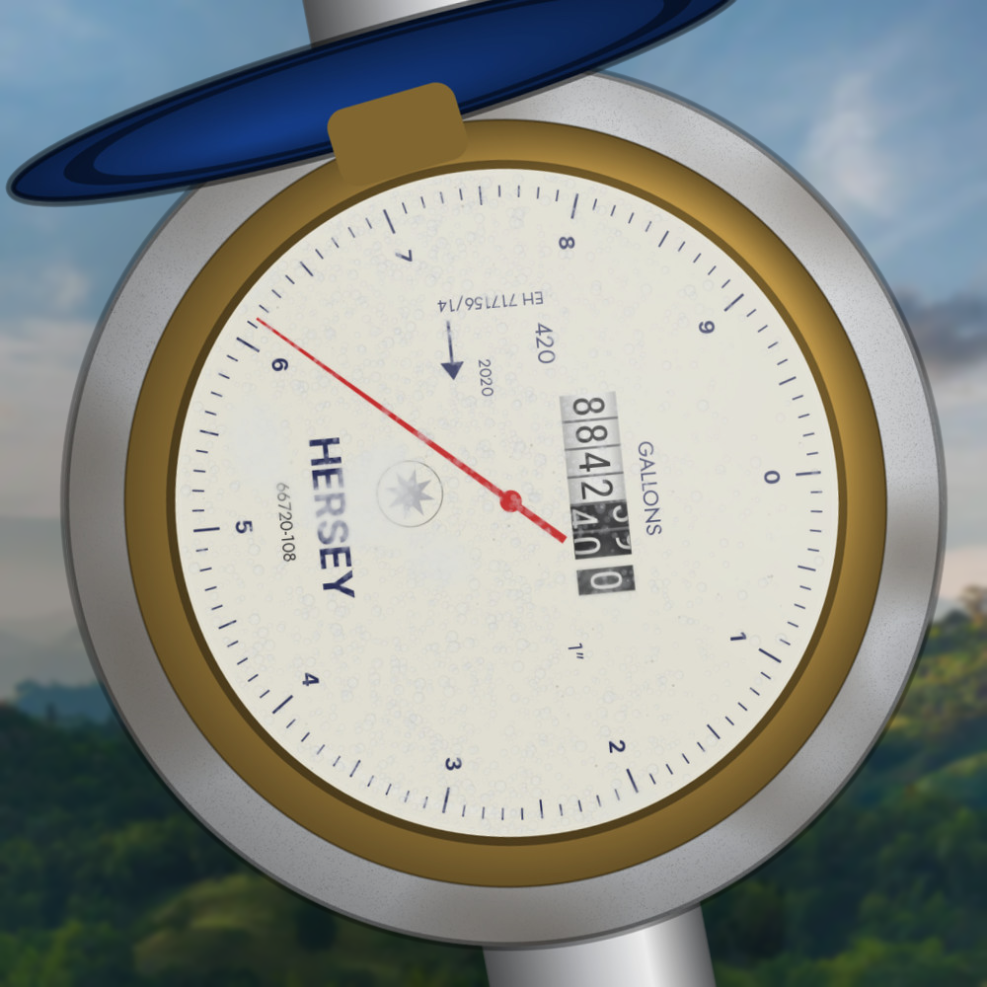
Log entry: 8842396.1 gal
